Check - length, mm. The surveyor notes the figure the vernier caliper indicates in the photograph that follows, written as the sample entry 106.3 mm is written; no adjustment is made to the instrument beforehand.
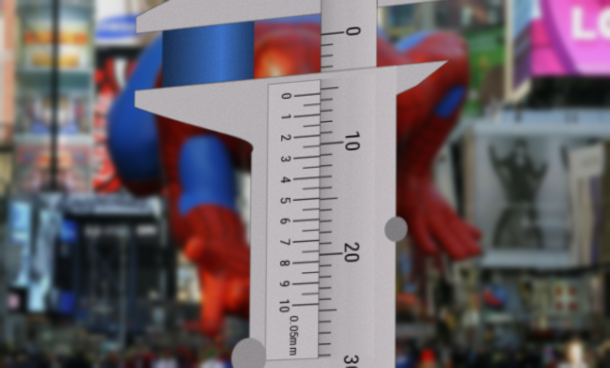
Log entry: 5.4 mm
